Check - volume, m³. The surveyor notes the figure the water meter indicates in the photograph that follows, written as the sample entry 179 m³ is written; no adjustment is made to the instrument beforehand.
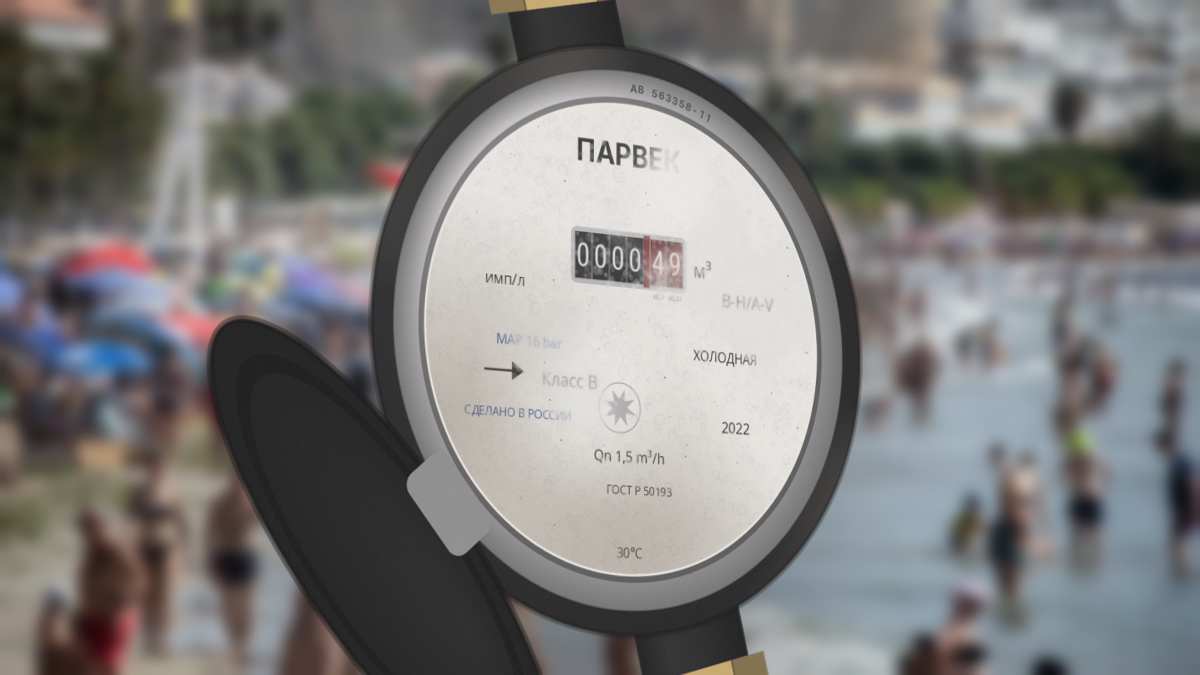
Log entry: 0.49 m³
